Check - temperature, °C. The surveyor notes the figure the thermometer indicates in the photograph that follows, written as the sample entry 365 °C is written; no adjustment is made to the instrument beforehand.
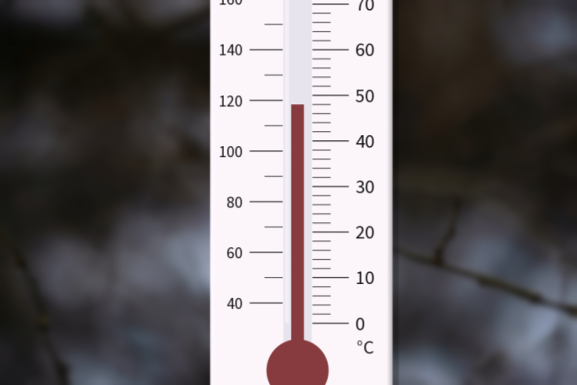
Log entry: 48 °C
